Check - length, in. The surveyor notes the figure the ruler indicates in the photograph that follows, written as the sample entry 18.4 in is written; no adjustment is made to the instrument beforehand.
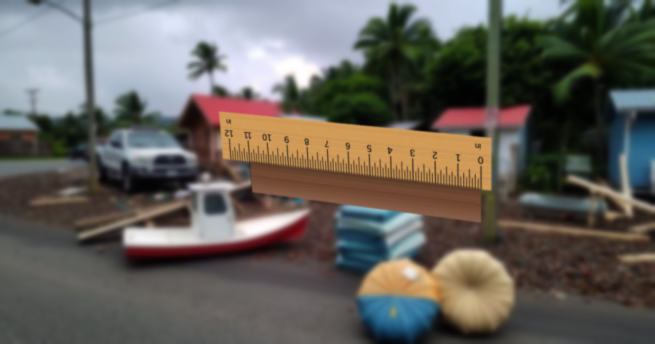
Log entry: 11 in
